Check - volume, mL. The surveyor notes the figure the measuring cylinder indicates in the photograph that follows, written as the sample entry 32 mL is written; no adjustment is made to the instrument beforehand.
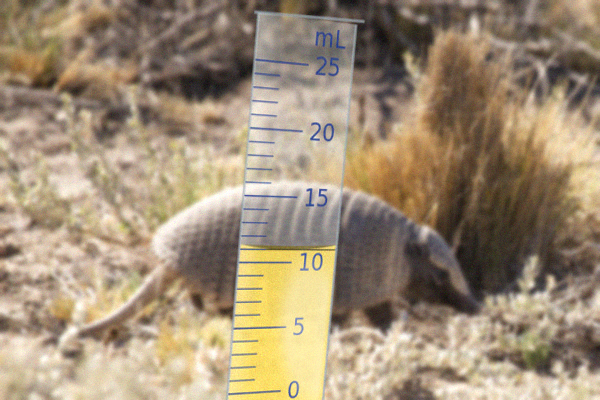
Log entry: 11 mL
